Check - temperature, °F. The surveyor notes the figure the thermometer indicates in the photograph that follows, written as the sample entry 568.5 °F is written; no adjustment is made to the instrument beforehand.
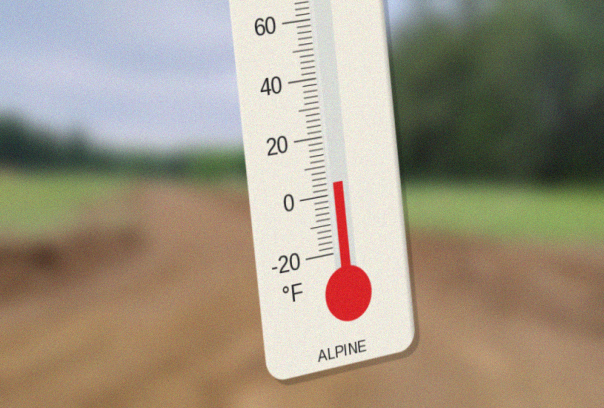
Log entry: 4 °F
